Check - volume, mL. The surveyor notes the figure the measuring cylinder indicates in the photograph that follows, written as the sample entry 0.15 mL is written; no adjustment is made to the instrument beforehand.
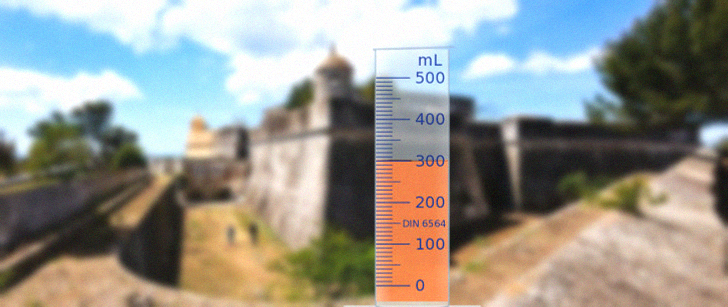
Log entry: 300 mL
